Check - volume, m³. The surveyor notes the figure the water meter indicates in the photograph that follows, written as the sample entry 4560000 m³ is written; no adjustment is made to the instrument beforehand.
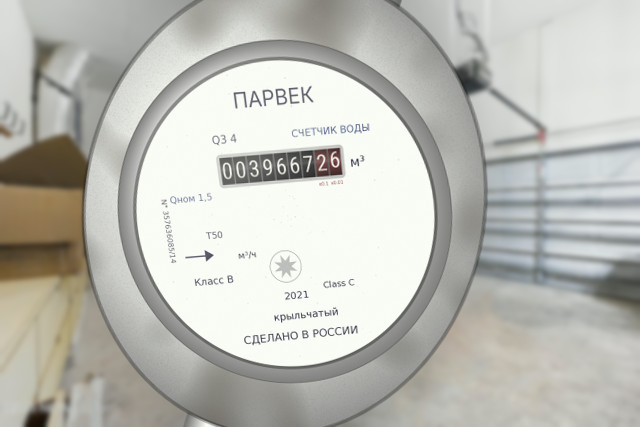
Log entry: 39667.26 m³
